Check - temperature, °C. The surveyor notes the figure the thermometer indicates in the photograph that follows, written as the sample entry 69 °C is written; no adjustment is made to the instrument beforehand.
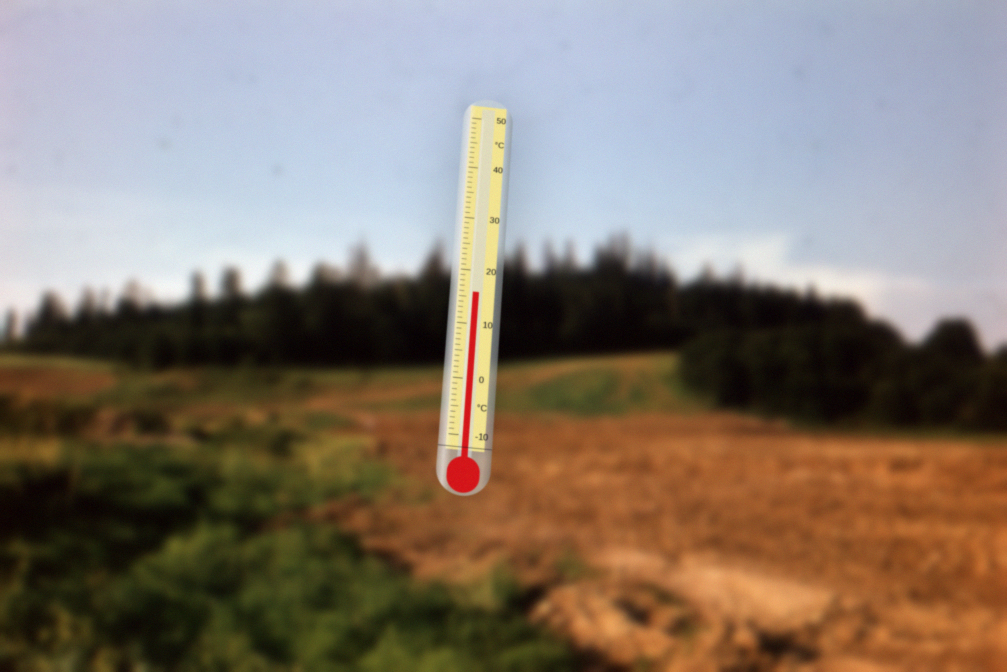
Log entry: 16 °C
